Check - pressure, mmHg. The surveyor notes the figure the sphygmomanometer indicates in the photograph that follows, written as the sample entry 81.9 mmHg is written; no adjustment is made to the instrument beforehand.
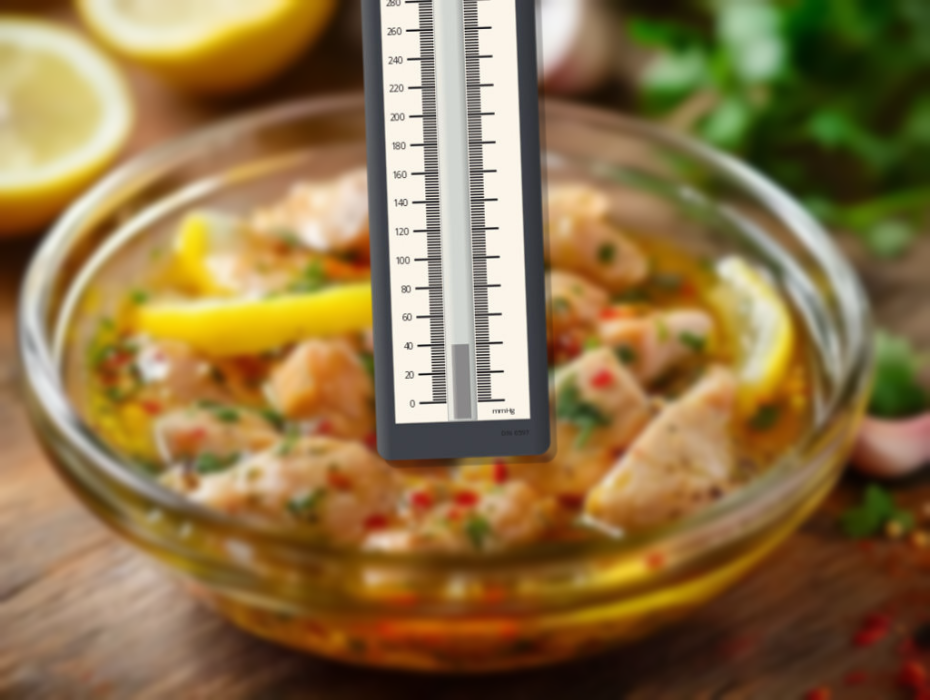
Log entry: 40 mmHg
